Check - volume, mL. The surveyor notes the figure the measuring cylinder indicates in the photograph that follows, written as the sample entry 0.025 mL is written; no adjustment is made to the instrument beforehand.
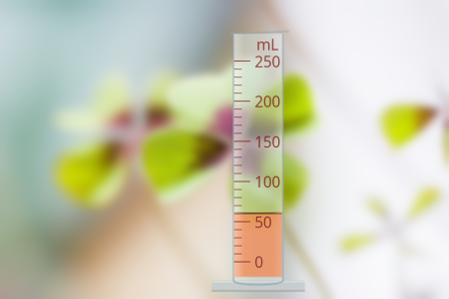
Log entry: 60 mL
